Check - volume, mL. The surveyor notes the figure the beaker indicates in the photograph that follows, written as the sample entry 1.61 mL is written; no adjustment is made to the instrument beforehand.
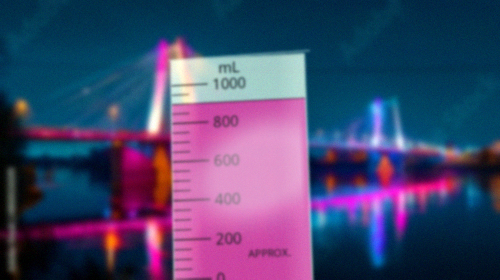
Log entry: 900 mL
